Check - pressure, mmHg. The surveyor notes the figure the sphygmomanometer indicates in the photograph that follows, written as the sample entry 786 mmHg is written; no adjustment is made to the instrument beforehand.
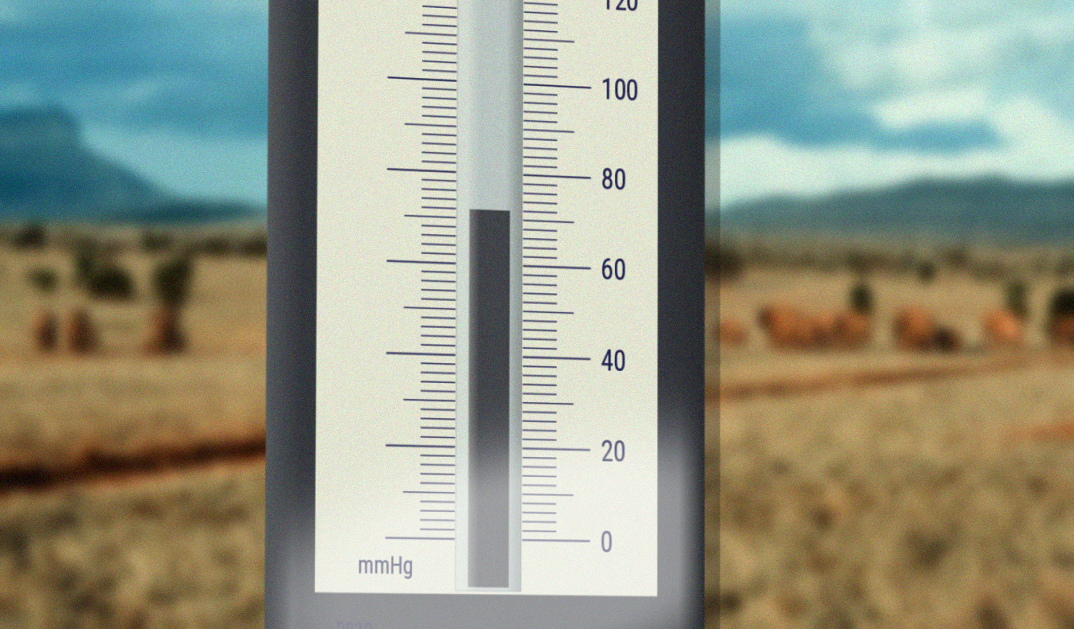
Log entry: 72 mmHg
